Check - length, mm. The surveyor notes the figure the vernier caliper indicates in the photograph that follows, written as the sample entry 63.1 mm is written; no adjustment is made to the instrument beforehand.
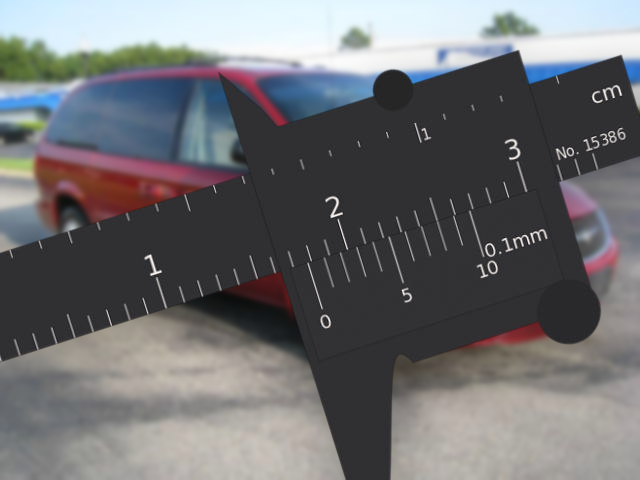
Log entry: 17.8 mm
